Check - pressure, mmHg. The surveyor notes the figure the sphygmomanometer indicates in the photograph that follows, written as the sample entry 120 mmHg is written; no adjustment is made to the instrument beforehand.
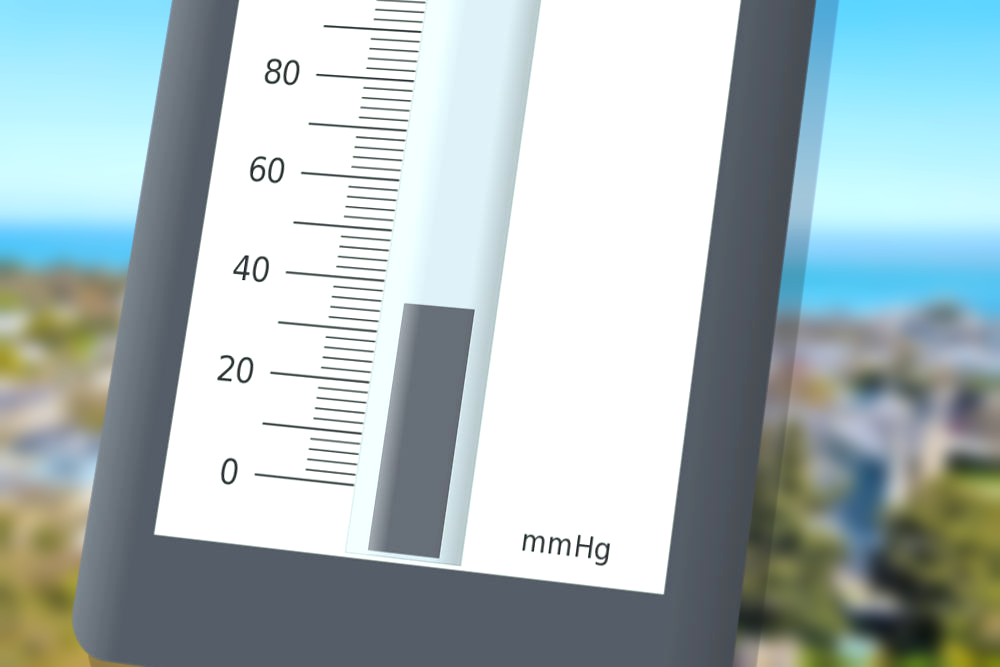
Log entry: 36 mmHg
